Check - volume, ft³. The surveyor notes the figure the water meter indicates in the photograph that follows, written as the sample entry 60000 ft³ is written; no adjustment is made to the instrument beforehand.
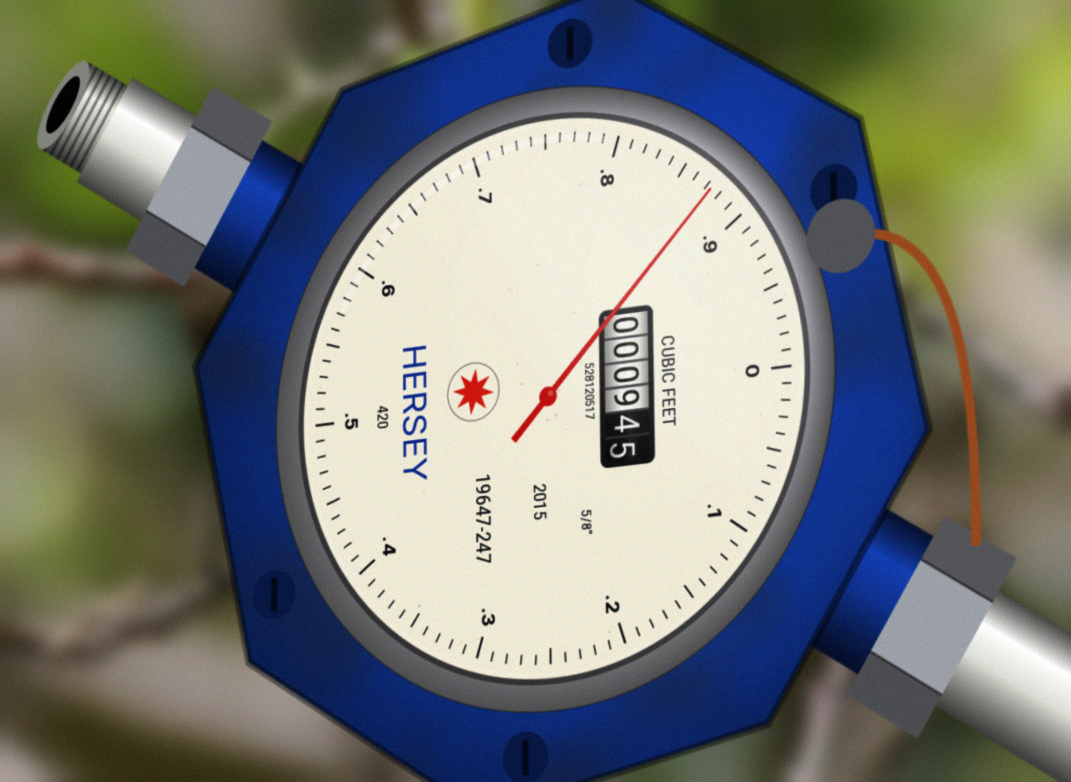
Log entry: 944.87 ft³
